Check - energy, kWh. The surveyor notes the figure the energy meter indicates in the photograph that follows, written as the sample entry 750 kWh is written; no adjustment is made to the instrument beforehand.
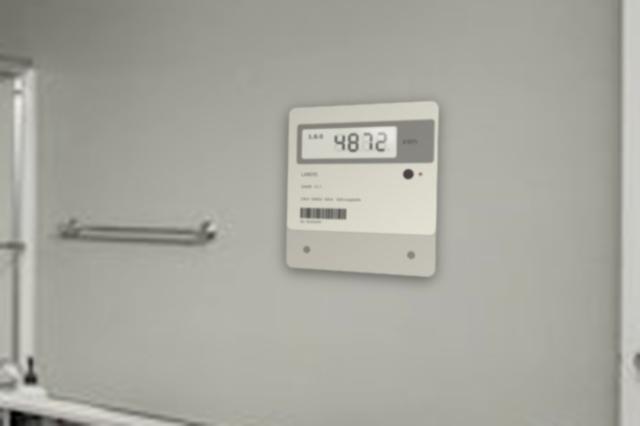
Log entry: 4872 kWh
